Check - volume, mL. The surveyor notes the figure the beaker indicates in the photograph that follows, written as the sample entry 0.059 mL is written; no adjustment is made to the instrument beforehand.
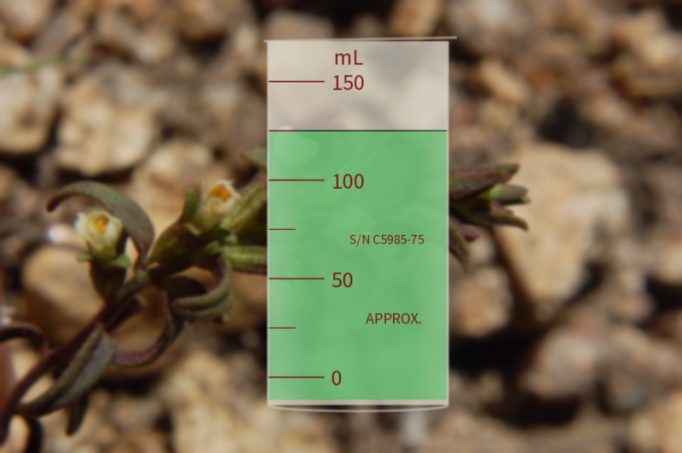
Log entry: 125 mL
